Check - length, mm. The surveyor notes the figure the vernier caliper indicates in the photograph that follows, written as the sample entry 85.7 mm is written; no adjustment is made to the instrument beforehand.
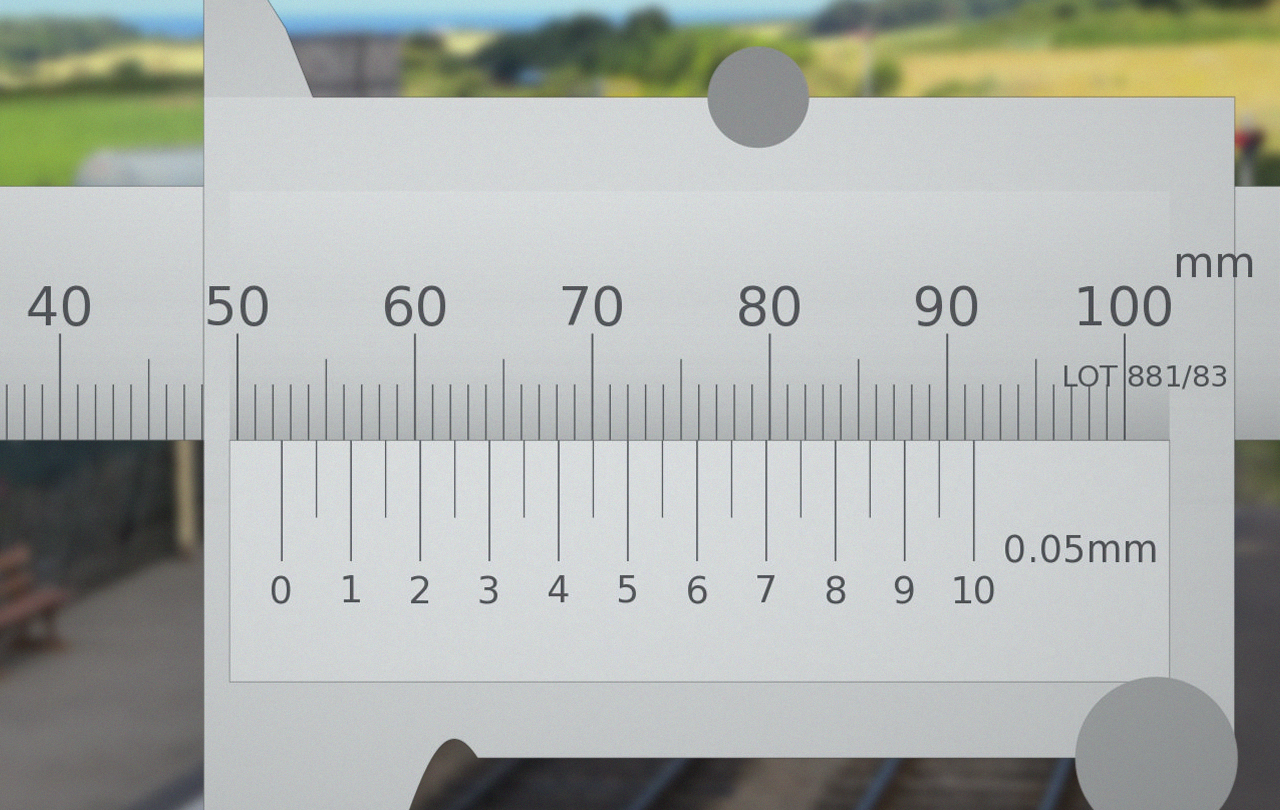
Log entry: 52.5 mm
